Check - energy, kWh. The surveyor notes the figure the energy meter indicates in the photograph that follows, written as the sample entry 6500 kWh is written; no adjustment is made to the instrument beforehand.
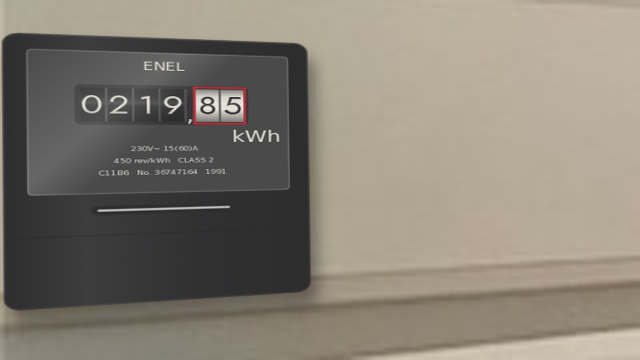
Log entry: 219.85 kWh
